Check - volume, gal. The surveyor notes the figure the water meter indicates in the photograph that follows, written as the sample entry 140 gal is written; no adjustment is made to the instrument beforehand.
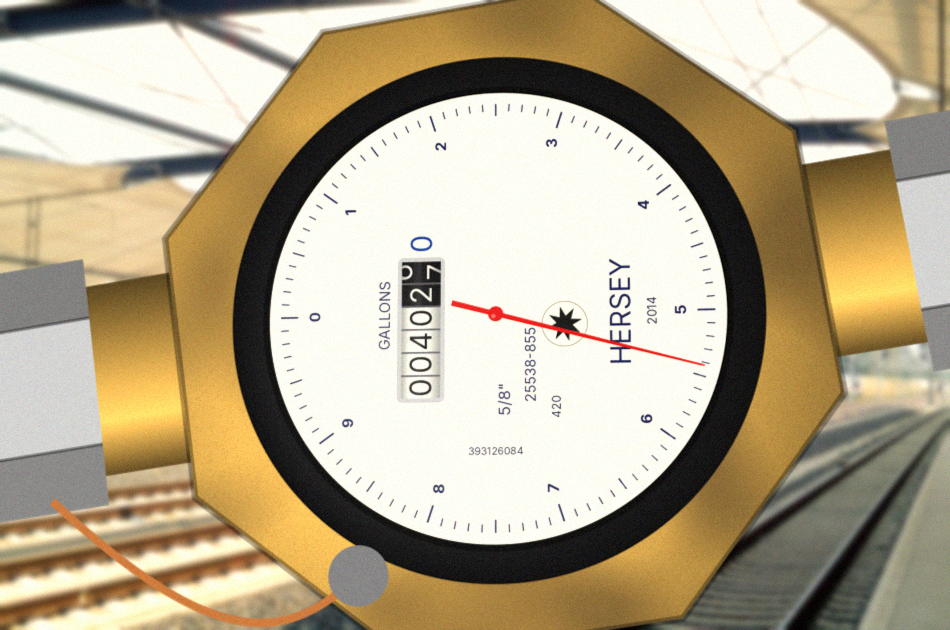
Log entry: 40265.4 gal
